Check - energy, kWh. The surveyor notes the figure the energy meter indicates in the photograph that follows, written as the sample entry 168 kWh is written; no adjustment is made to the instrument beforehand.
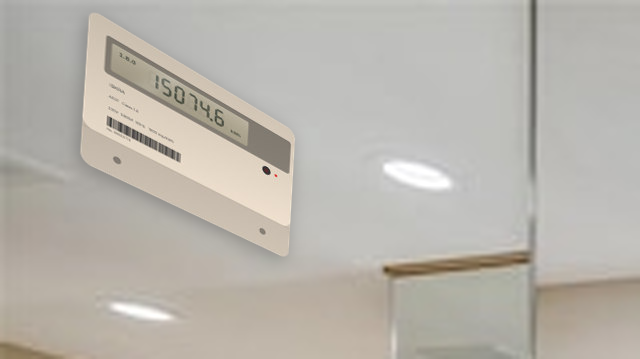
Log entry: 15074.6 kWh
